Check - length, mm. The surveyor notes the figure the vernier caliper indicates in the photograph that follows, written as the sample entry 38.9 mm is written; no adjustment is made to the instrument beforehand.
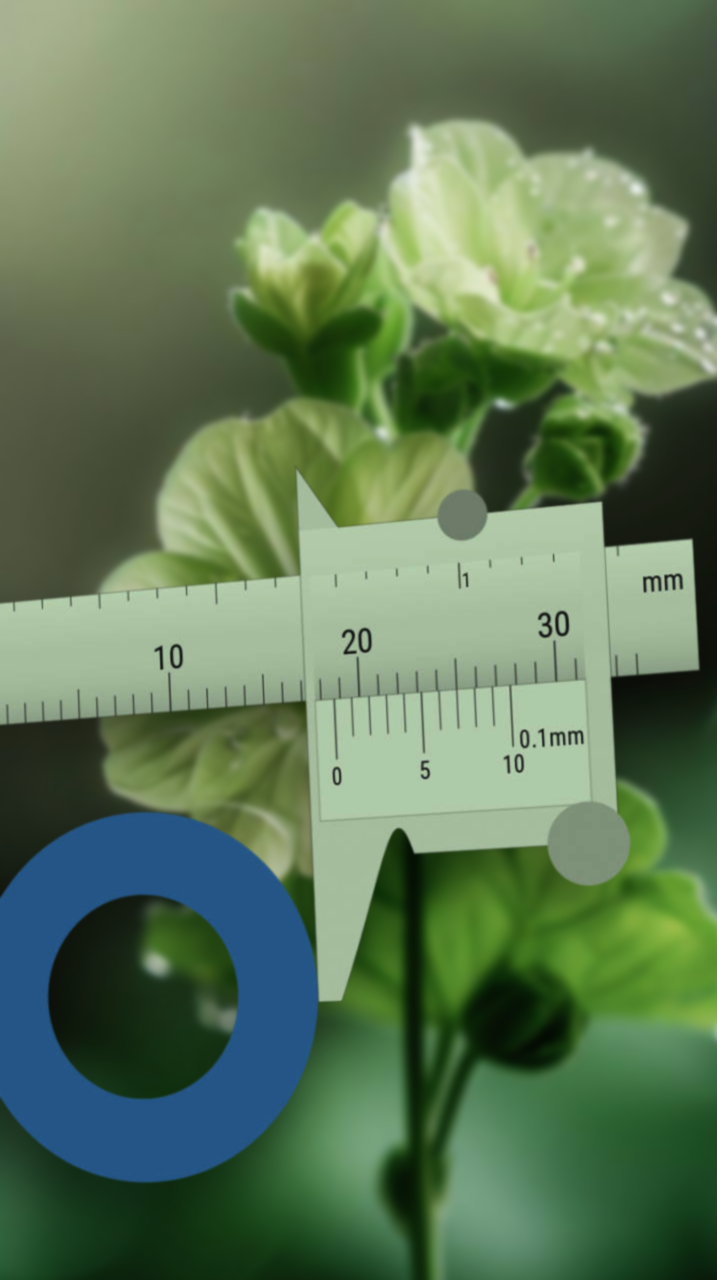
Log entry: 18.7 mm
